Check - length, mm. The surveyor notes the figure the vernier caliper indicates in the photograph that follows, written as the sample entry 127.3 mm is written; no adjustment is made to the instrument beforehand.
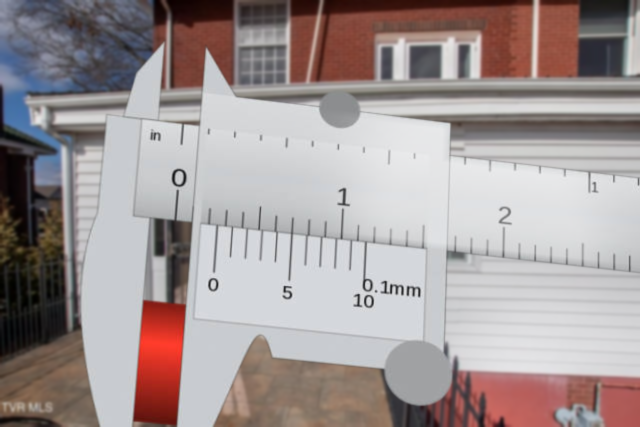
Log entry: 2.5 mm
